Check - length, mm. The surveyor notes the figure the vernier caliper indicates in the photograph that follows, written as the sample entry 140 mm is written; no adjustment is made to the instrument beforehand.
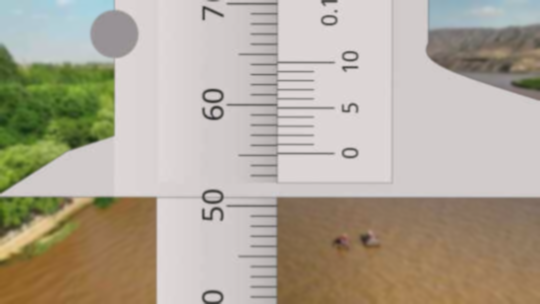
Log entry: 55.2 mm
